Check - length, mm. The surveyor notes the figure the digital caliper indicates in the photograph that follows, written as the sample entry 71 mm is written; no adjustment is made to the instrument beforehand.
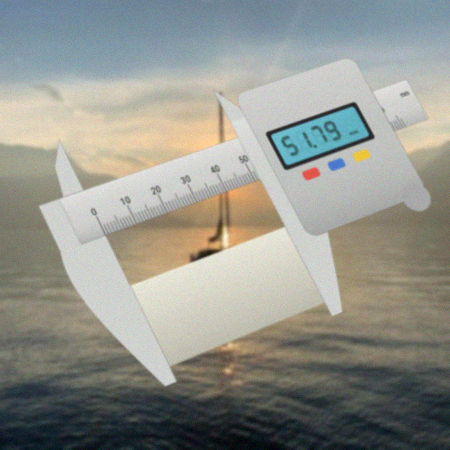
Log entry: 51.79 mm
